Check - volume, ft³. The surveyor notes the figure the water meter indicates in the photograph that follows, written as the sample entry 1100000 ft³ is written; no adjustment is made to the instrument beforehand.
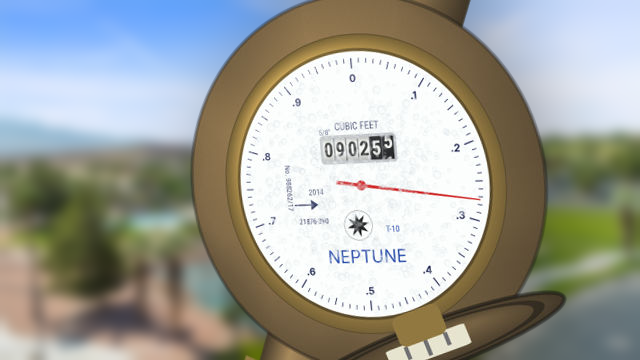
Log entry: 90255.27 ft³
